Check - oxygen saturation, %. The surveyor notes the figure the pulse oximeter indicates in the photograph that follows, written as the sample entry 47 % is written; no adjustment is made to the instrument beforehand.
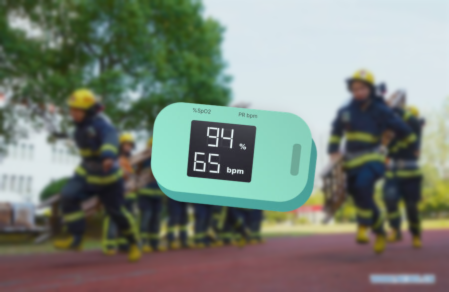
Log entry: 94 %
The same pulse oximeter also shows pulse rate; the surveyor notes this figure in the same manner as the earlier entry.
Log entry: 65 bpm
